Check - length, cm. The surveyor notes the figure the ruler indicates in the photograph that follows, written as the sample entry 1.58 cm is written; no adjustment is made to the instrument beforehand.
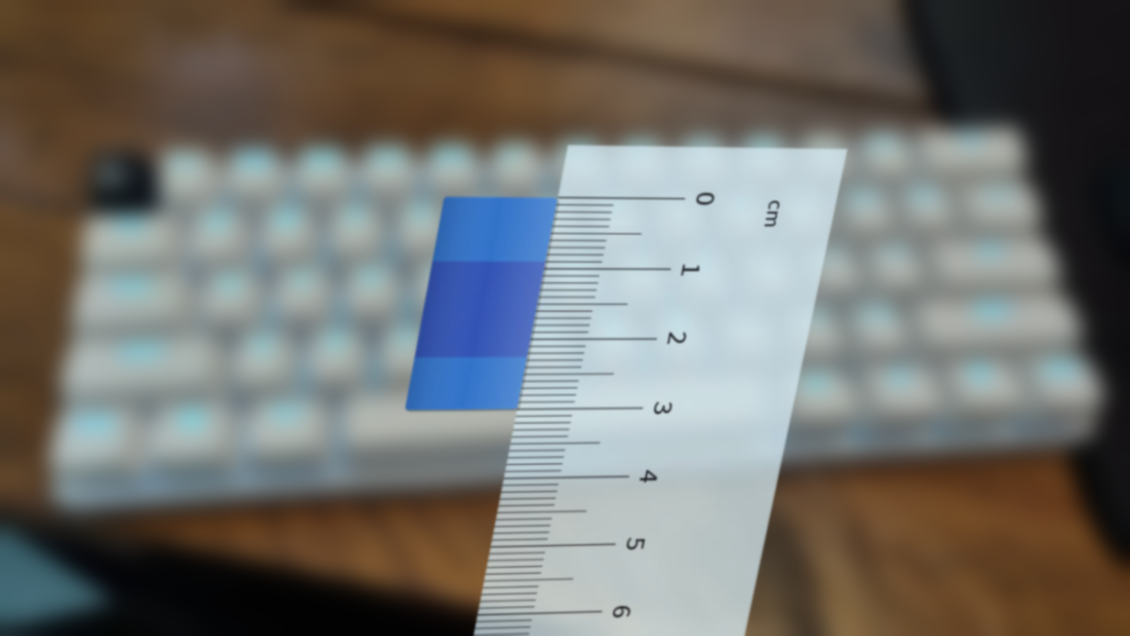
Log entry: 3 cm
